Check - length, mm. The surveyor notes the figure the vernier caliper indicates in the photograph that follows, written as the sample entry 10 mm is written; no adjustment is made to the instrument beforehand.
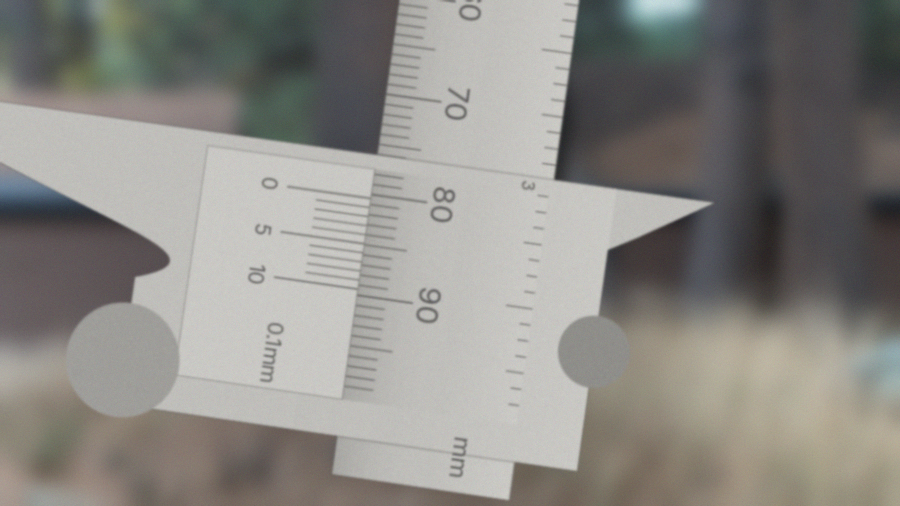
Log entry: 80.4 mm
